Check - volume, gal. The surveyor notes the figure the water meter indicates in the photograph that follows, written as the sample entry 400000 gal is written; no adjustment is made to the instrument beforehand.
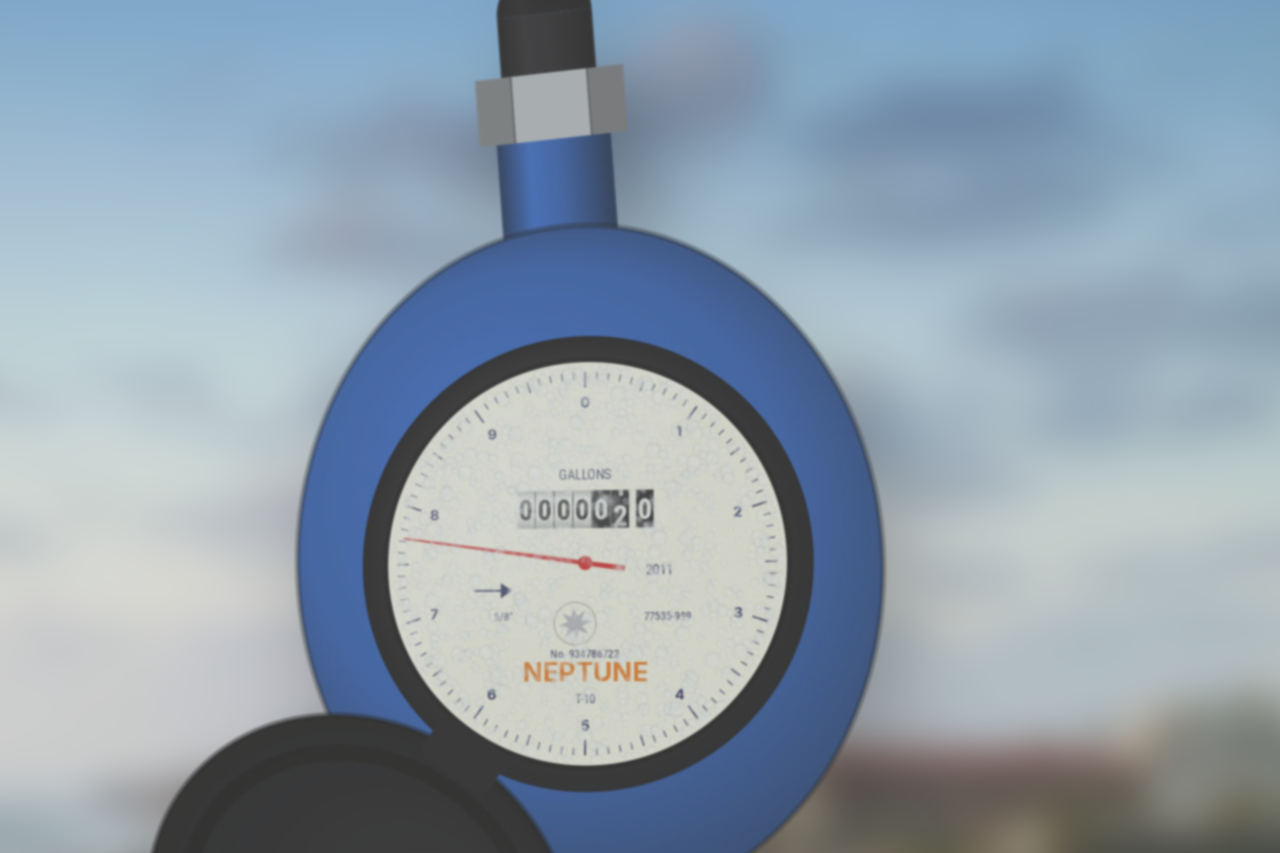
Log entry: 17.7 gal
